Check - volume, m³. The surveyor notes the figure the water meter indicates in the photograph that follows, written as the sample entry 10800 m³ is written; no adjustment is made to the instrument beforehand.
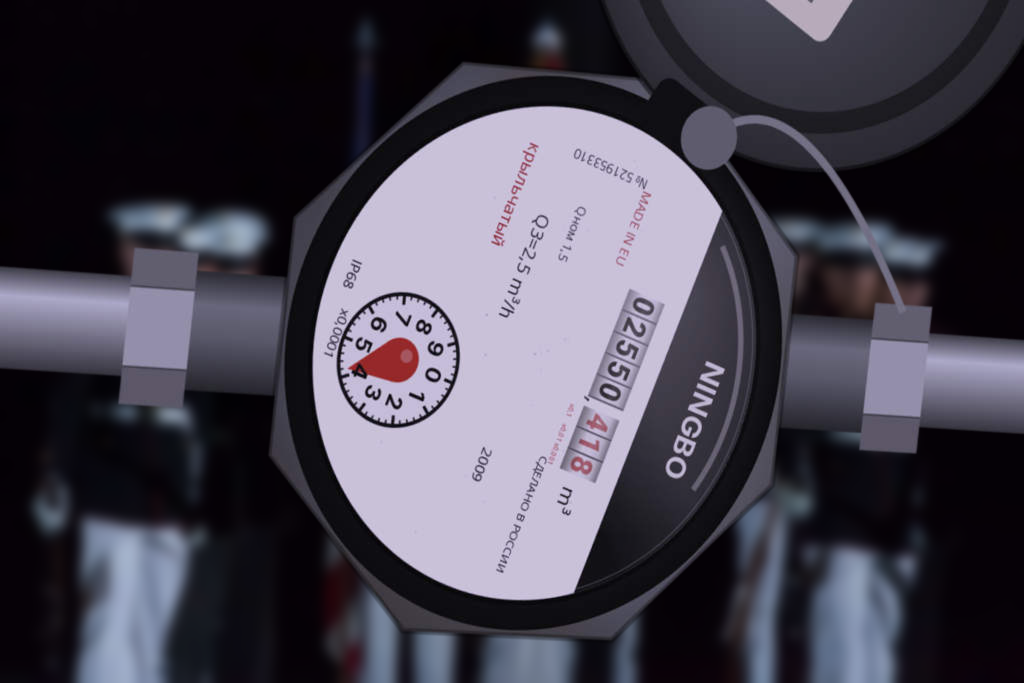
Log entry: 2550.4184 m³
